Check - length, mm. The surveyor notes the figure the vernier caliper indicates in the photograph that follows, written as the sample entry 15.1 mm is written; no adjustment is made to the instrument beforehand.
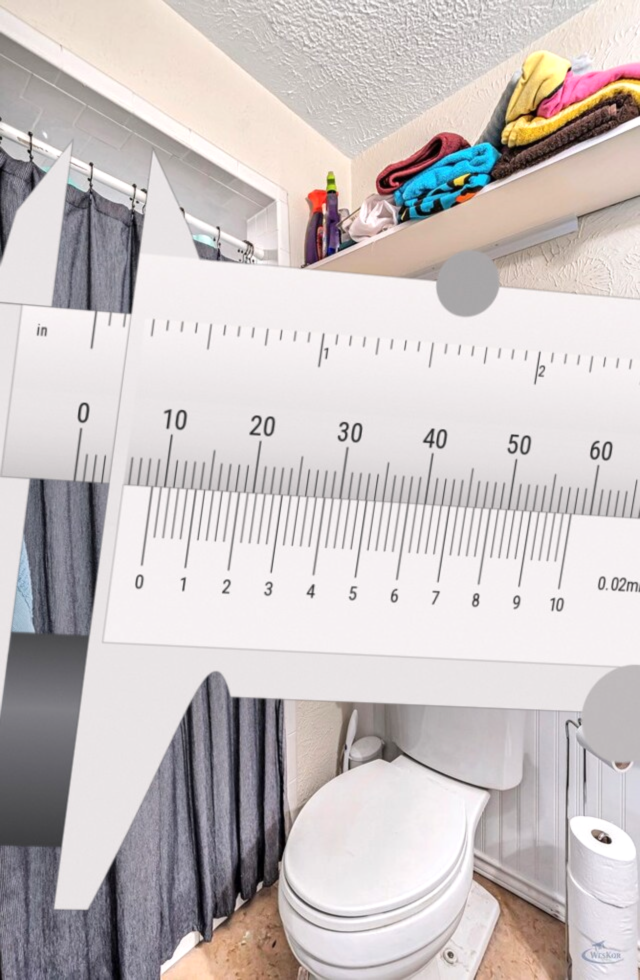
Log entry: 8.6 mm
